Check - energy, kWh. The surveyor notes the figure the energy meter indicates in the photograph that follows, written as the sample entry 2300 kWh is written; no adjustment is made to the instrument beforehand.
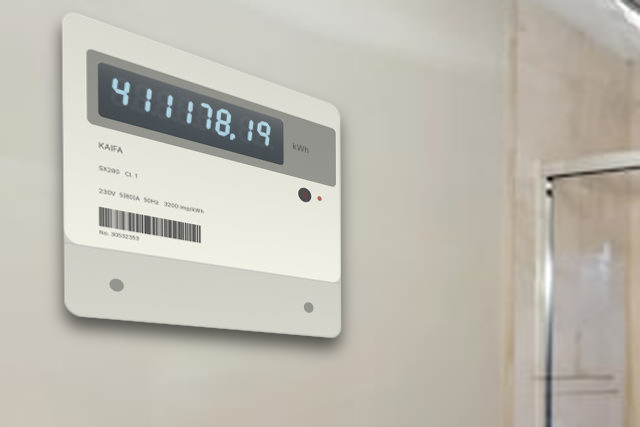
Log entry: 411178.19 kWh
